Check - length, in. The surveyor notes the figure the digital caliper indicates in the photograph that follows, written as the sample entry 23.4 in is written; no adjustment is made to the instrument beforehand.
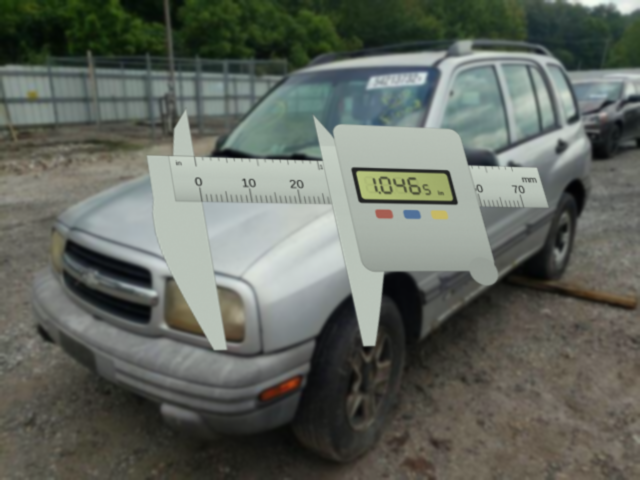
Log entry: 1.0465 in
